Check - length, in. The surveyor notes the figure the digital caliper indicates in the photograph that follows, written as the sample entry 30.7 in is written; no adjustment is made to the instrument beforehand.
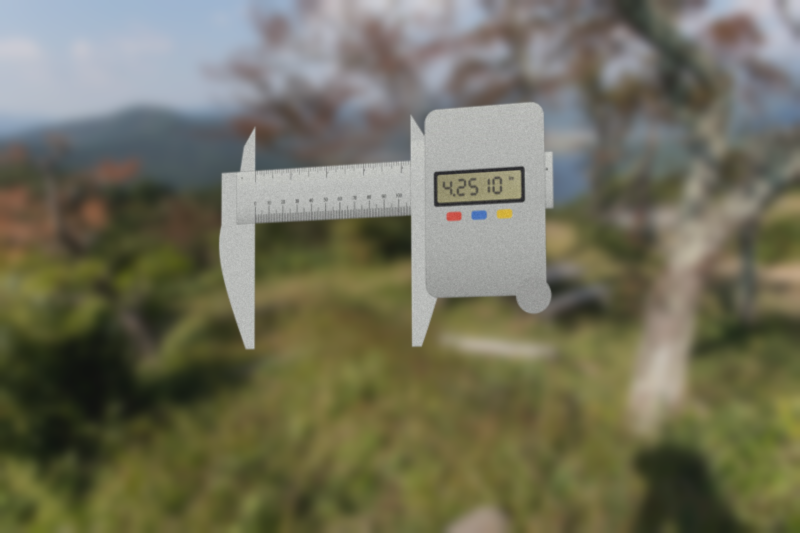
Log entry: 4.2510 in
